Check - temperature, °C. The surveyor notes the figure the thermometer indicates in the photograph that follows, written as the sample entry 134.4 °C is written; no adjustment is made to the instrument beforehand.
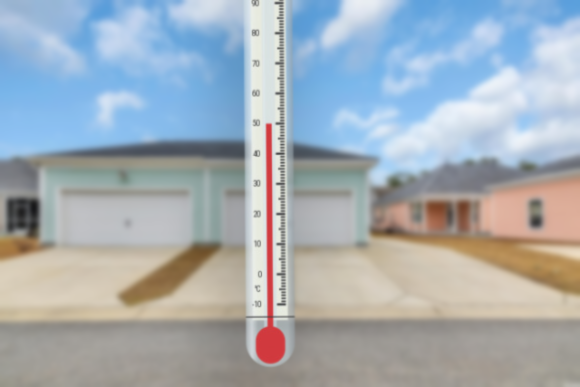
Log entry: 50 °C
